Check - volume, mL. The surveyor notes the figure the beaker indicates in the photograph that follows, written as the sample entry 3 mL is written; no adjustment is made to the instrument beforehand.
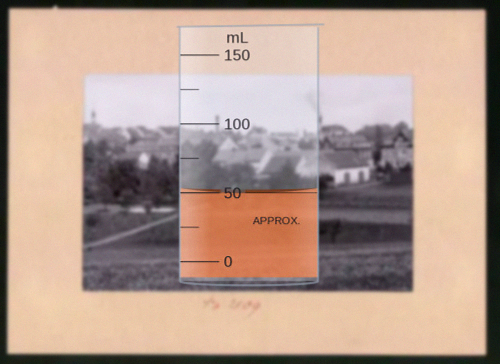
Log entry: 50 mL
